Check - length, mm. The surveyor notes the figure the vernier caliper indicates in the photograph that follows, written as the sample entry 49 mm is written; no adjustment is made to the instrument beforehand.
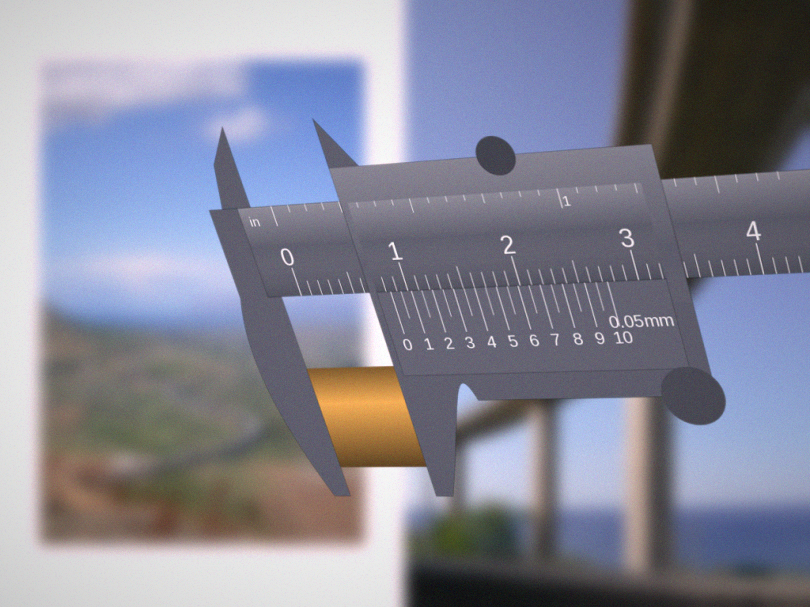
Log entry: 8.4 mm
